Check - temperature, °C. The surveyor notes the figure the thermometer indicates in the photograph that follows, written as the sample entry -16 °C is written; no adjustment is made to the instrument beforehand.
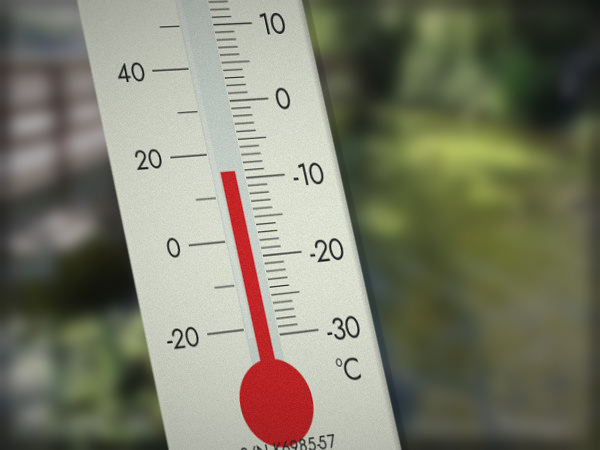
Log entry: -9 °C
